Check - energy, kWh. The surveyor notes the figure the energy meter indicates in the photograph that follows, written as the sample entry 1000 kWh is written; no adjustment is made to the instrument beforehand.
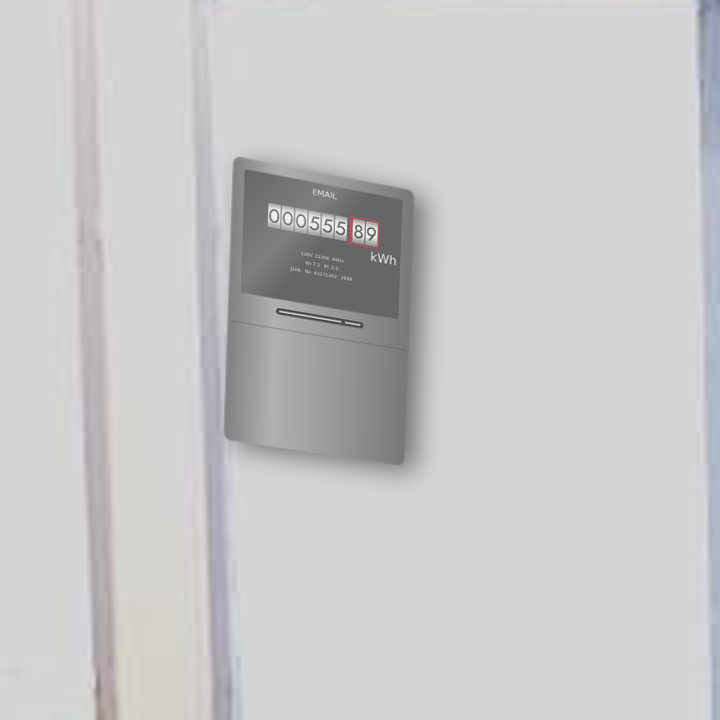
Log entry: 555.89 kWh
